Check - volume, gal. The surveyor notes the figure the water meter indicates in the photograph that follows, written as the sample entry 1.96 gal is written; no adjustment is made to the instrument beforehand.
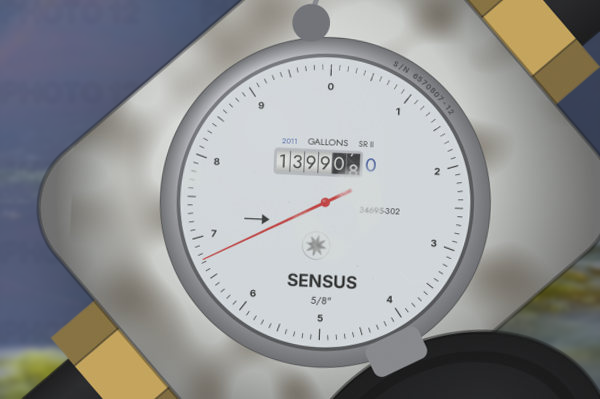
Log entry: 1399076.7 gal
